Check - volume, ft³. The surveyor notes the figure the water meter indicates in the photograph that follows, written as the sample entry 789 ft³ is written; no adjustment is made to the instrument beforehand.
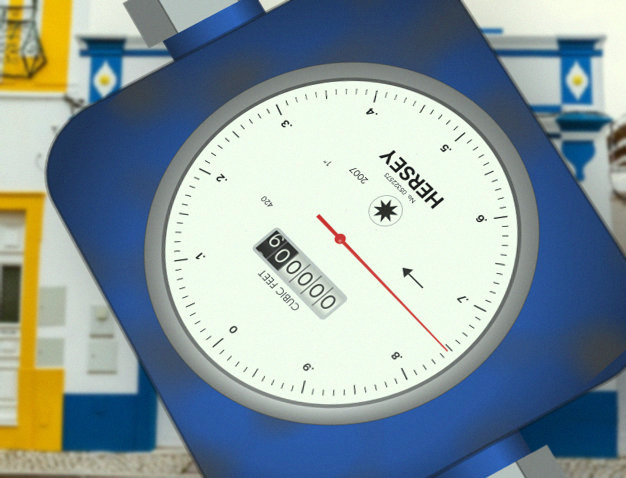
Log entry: 8.75 ft³
